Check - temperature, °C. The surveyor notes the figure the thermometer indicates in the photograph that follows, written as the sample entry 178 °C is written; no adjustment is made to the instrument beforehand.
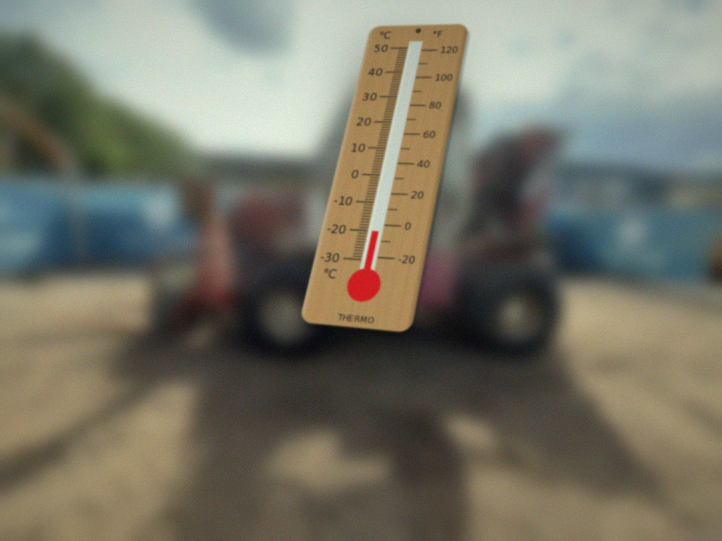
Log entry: -20 °C
